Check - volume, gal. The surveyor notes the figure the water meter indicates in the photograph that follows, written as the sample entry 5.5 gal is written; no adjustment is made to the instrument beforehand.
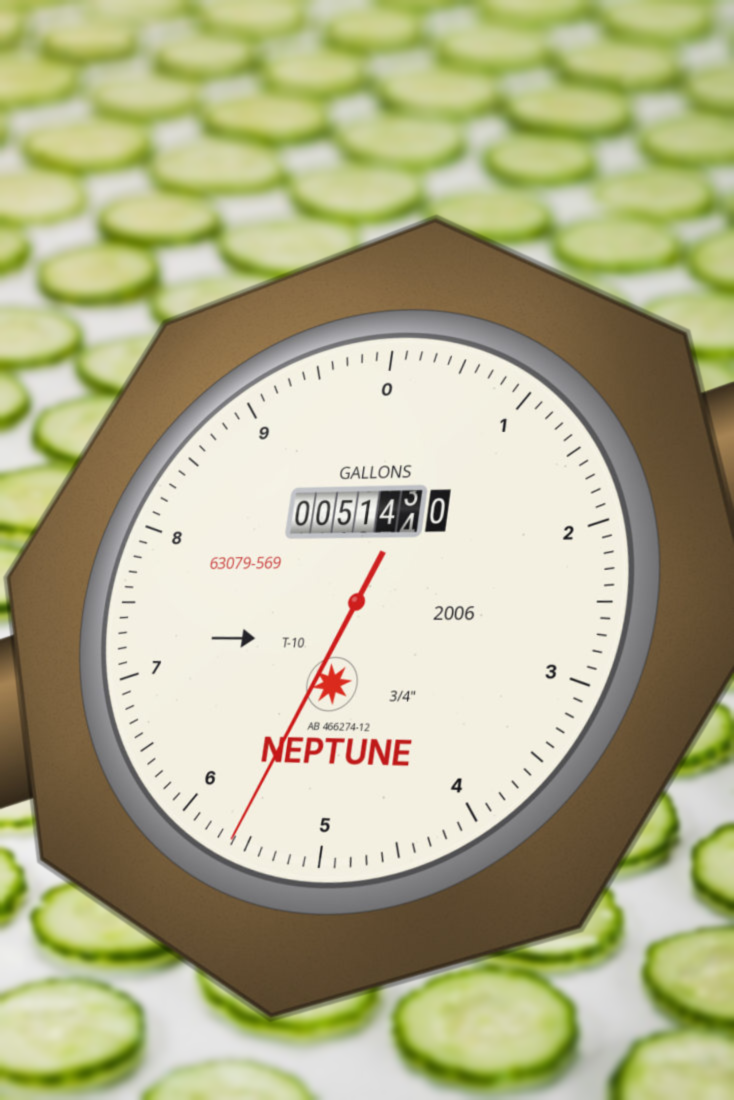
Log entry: 51435.6 gal
